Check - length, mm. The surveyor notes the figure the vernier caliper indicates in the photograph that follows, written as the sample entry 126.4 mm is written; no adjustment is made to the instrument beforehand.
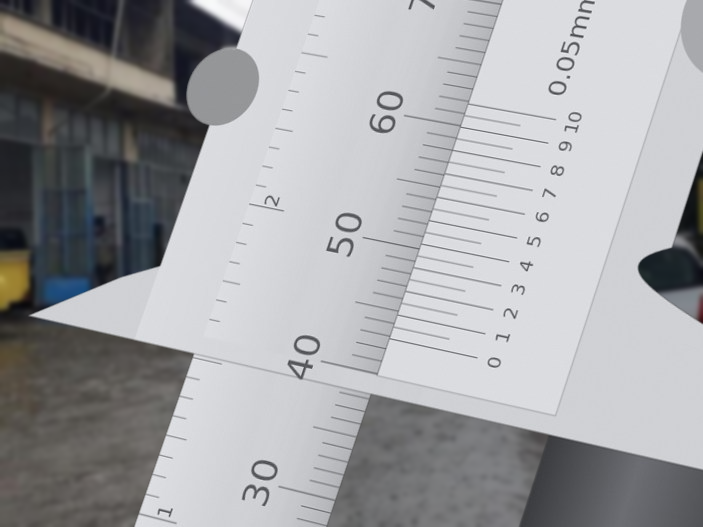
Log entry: 42.8 mm
